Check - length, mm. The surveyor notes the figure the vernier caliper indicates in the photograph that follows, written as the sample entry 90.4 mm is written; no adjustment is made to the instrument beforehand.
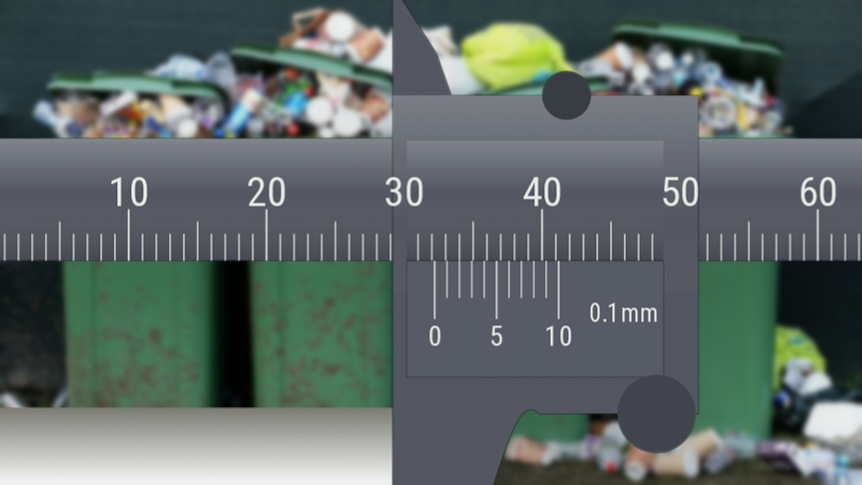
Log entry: 32.2 mm
